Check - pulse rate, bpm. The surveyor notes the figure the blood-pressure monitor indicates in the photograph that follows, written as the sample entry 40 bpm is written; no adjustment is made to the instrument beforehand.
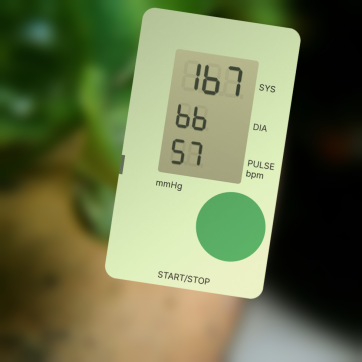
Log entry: 57 bpm
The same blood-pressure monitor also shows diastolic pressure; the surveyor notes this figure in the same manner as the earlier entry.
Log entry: 66 mmHg
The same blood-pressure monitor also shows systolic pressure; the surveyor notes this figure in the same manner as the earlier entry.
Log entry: 167 mmHg
